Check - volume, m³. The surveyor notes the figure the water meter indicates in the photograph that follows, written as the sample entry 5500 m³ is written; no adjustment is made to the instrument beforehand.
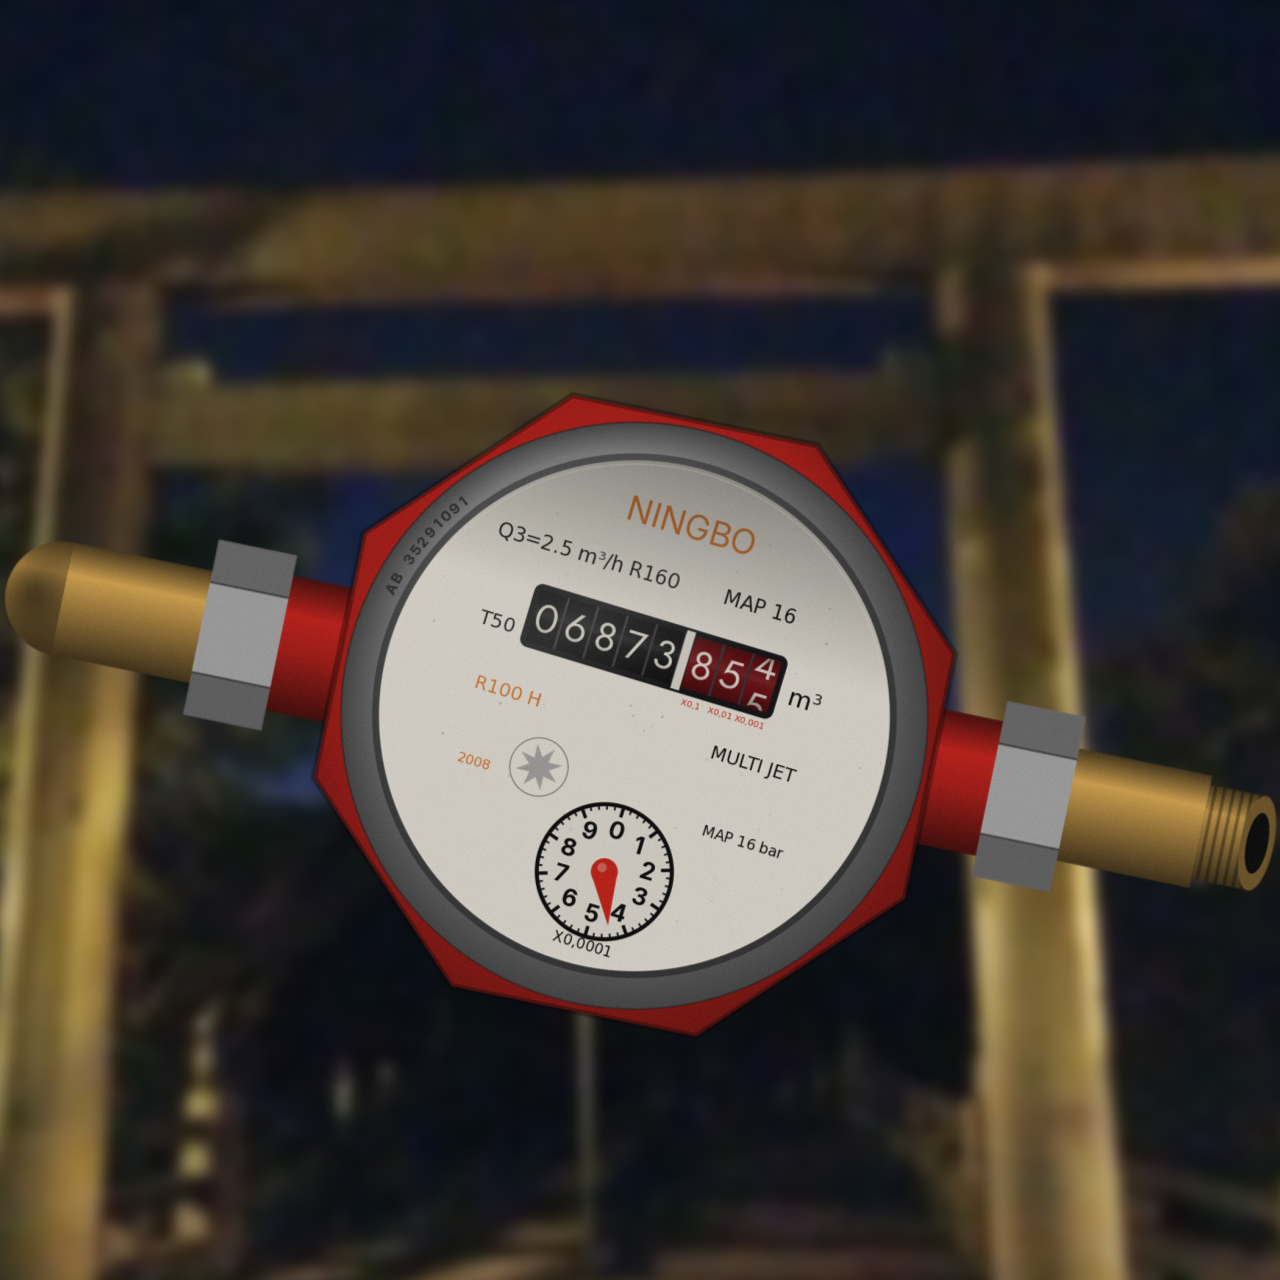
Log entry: 6873.8544 m³
